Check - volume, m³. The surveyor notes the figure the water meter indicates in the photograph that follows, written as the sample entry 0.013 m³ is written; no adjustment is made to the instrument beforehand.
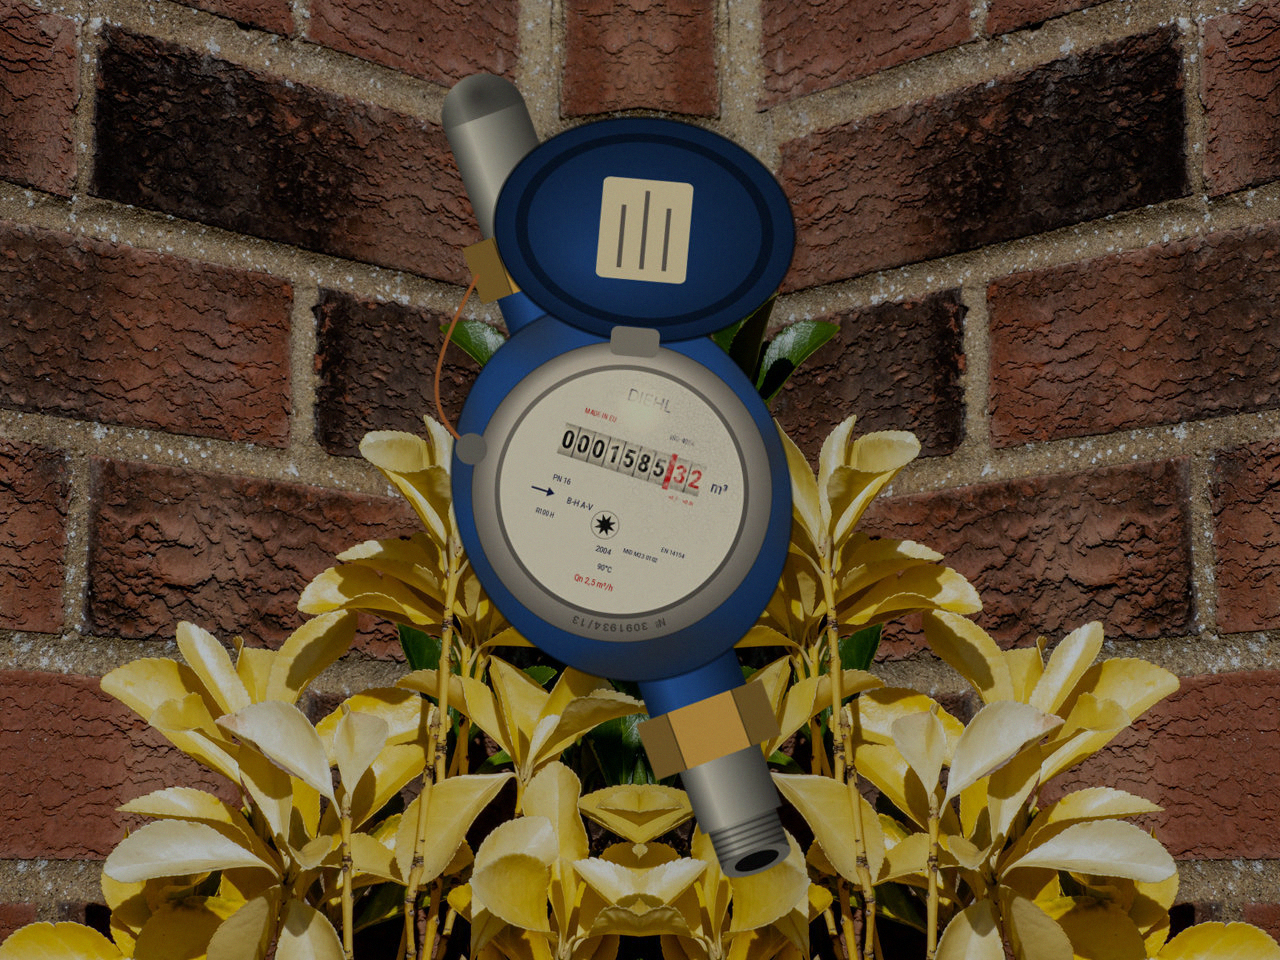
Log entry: 1585.32 m³
